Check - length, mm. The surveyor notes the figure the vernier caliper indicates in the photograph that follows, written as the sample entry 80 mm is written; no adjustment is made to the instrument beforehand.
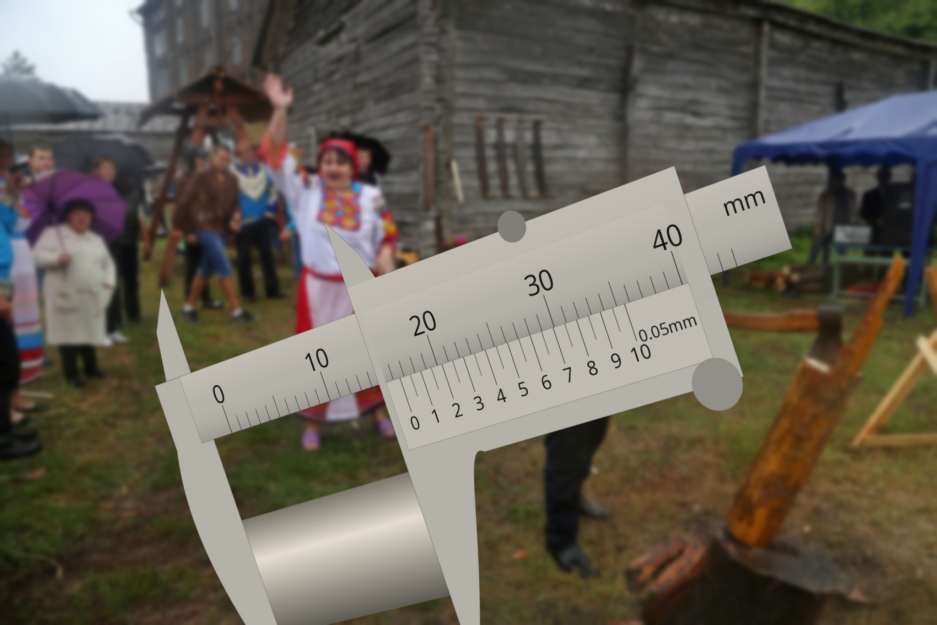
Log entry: 16.6 mm
